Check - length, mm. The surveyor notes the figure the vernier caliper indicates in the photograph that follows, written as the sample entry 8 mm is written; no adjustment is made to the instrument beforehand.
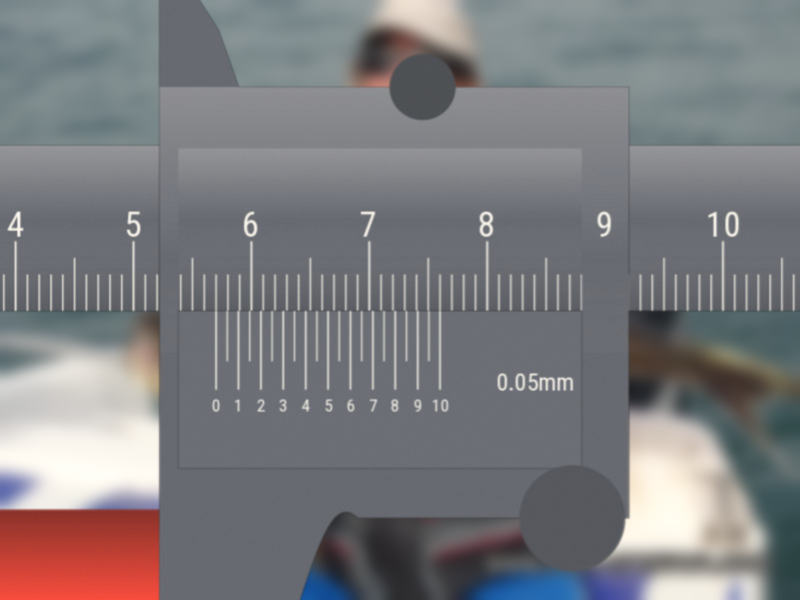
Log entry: 57.0 mm
